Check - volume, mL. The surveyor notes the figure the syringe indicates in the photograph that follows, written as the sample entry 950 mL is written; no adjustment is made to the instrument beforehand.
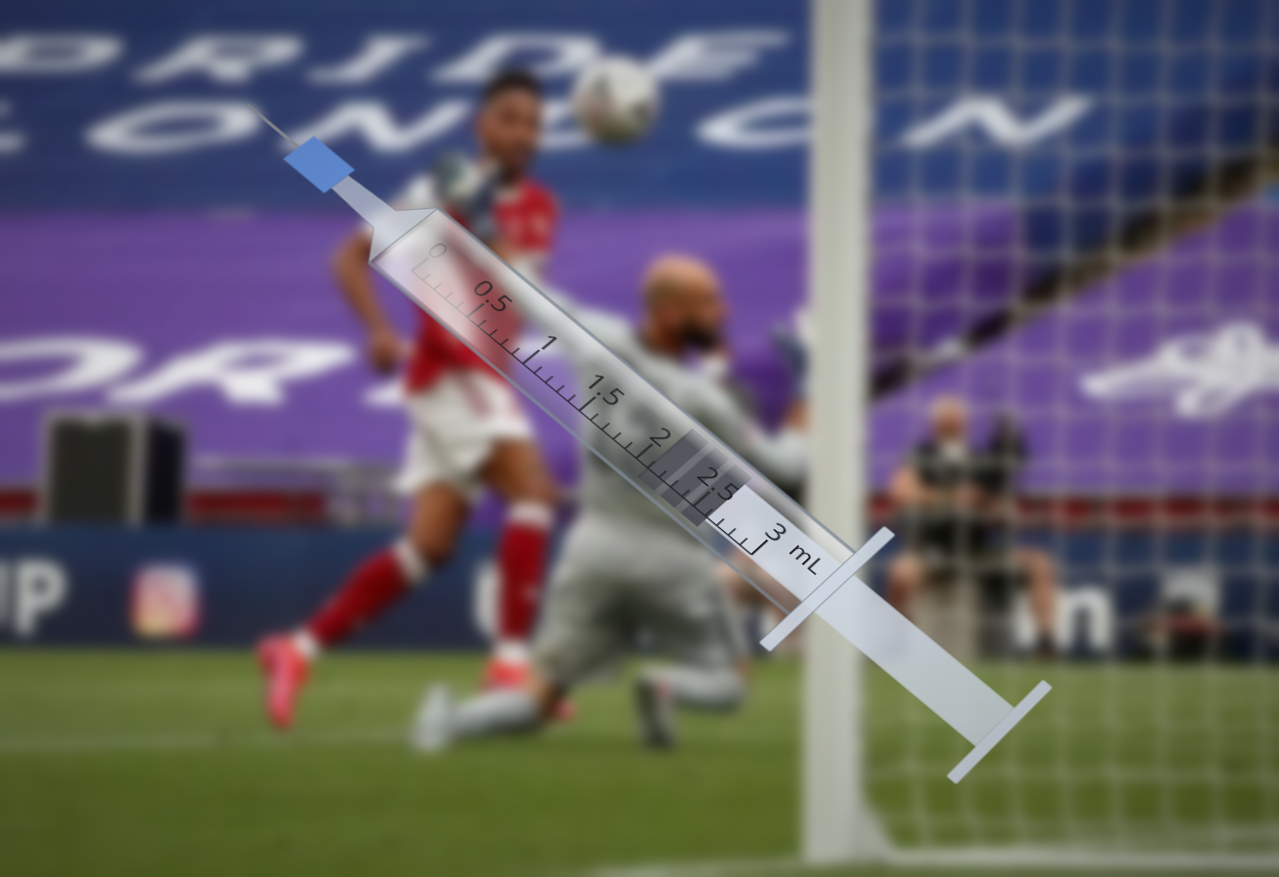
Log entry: 2.1 mL
